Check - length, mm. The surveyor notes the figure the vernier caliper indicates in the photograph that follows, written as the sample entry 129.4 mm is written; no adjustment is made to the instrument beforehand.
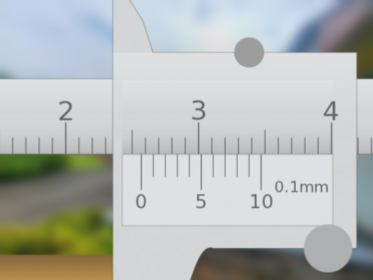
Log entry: 25.7 mm
